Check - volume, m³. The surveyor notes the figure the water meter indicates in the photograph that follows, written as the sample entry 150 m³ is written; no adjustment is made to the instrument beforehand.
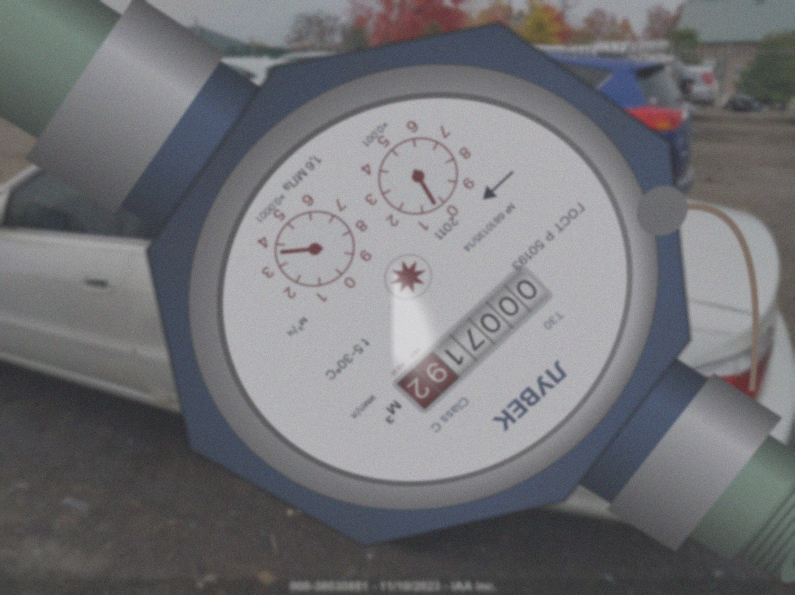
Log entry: 71.9203 m³
